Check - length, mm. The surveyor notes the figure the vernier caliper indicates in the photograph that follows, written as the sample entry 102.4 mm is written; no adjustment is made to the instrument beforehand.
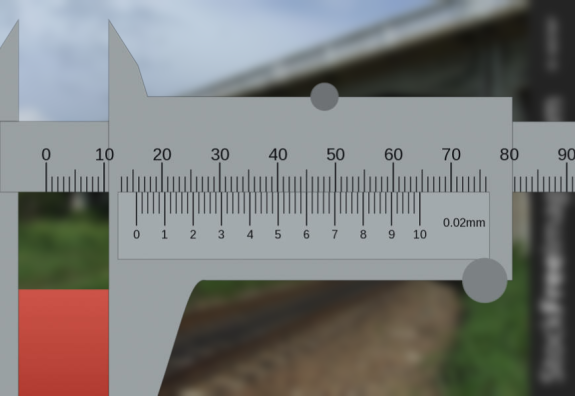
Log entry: 15.6 mm
